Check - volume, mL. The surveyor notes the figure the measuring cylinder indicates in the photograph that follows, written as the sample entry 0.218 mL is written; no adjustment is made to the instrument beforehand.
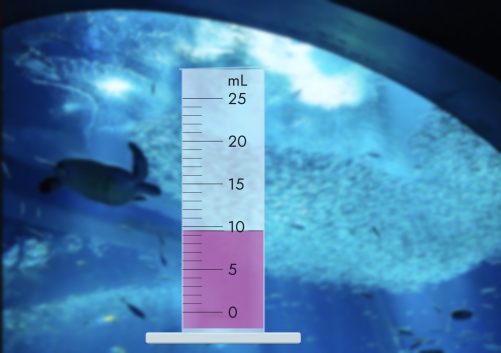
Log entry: 9.5 mL
